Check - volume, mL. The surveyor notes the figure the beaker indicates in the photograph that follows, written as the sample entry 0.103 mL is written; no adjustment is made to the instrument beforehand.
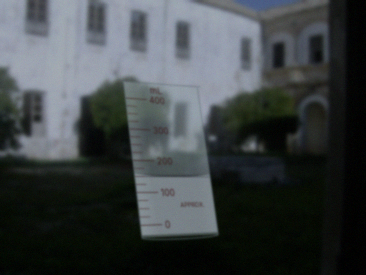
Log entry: 150 mL
